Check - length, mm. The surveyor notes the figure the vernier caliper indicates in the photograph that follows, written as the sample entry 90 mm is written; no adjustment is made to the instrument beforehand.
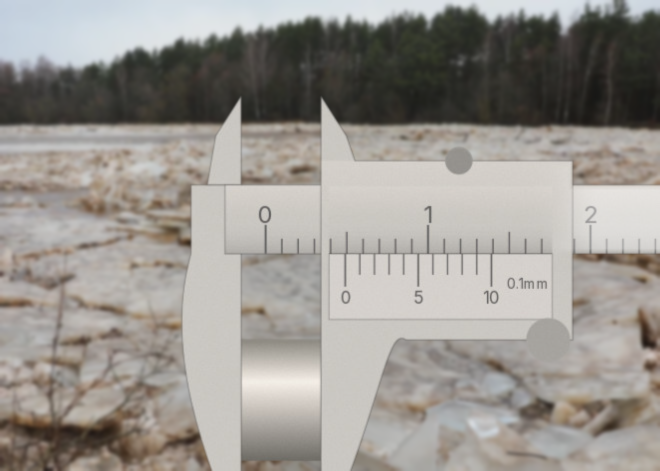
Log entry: 4.9 mm
